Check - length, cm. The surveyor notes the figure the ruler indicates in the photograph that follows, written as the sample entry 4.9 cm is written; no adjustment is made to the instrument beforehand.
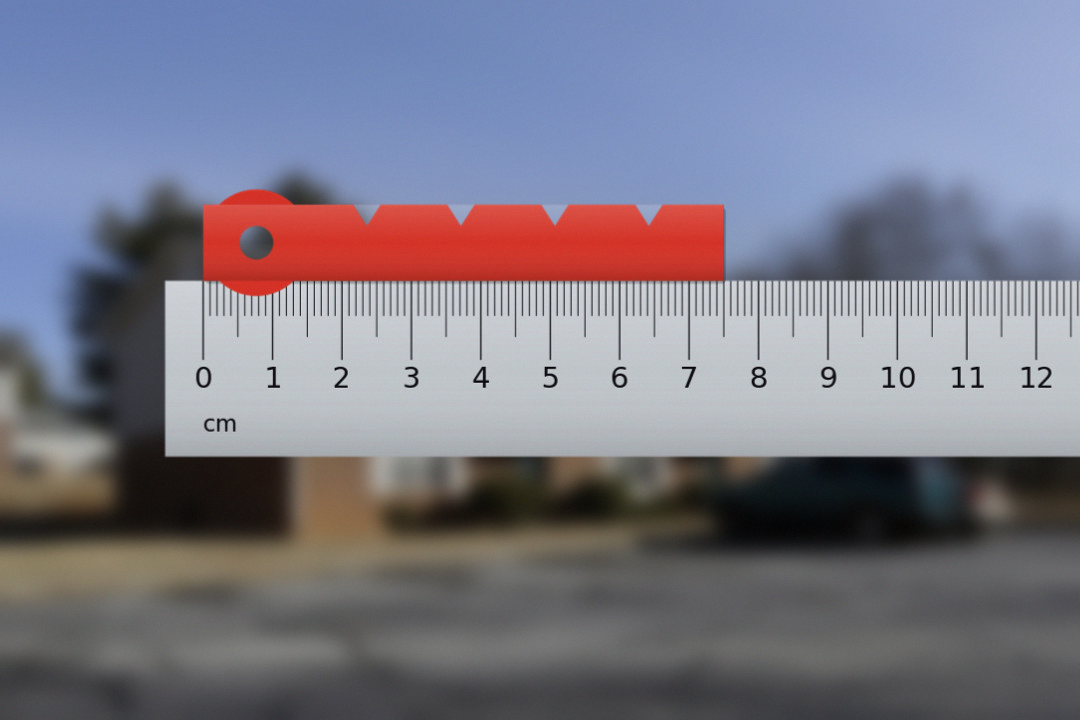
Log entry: 7.5 cm
